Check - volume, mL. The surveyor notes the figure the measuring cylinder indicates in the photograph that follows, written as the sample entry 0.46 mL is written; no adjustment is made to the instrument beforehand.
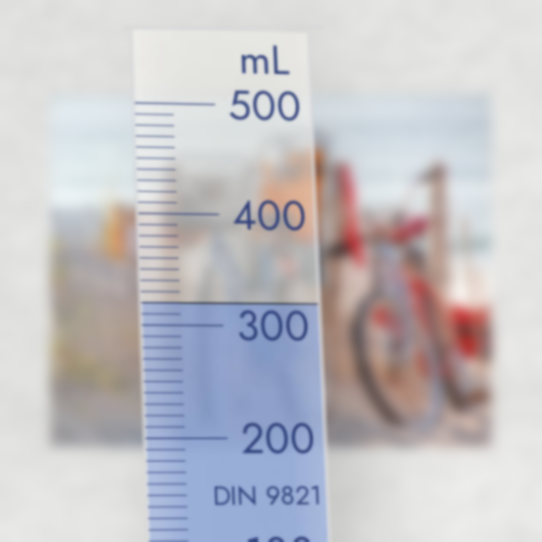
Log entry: 320 mL
